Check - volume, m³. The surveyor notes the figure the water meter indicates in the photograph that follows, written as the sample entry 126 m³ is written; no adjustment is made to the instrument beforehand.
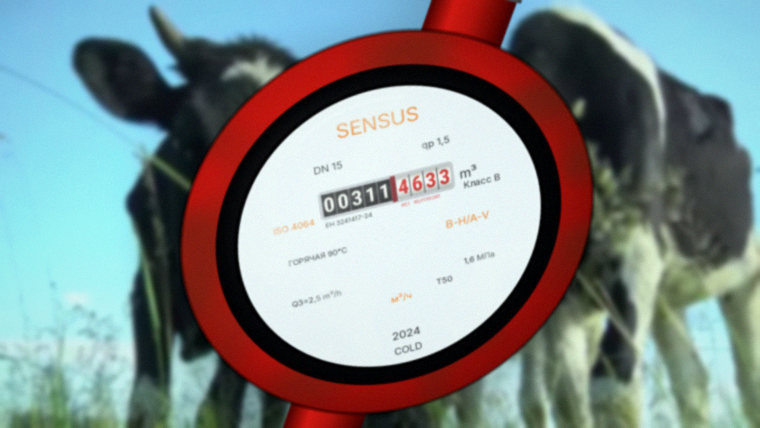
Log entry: 311.4633 m³
